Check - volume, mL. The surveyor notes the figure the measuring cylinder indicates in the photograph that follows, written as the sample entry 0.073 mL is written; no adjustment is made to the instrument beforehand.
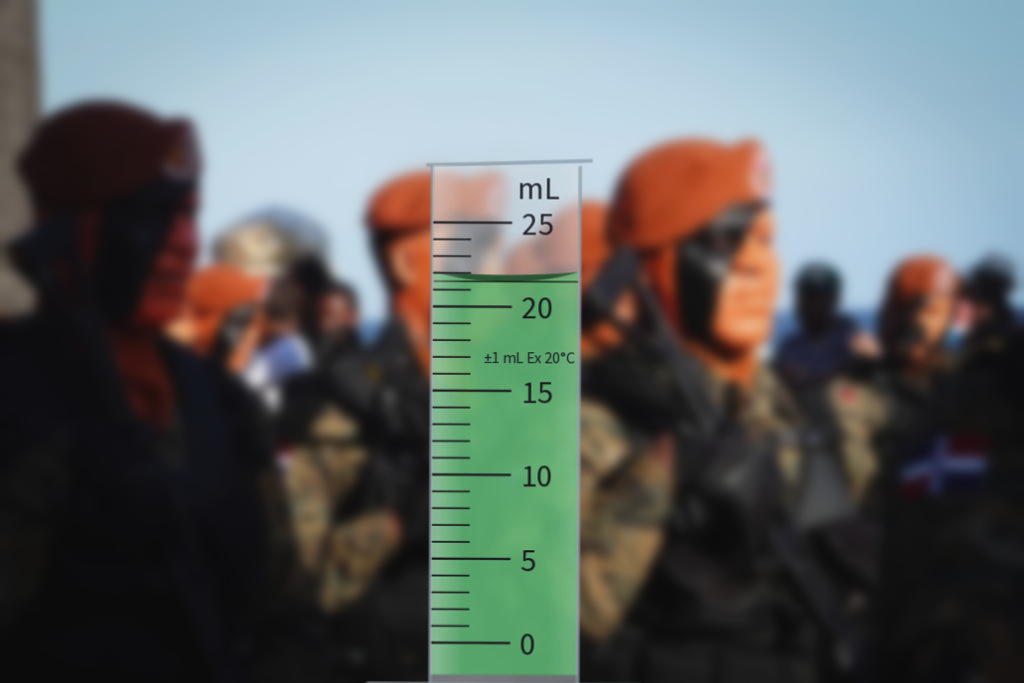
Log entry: 21.5 mL
